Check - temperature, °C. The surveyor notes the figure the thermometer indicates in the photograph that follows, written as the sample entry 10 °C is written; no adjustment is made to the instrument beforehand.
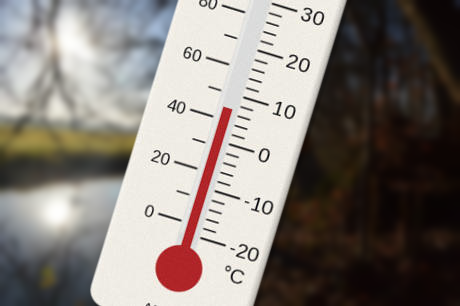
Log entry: 7 °C
